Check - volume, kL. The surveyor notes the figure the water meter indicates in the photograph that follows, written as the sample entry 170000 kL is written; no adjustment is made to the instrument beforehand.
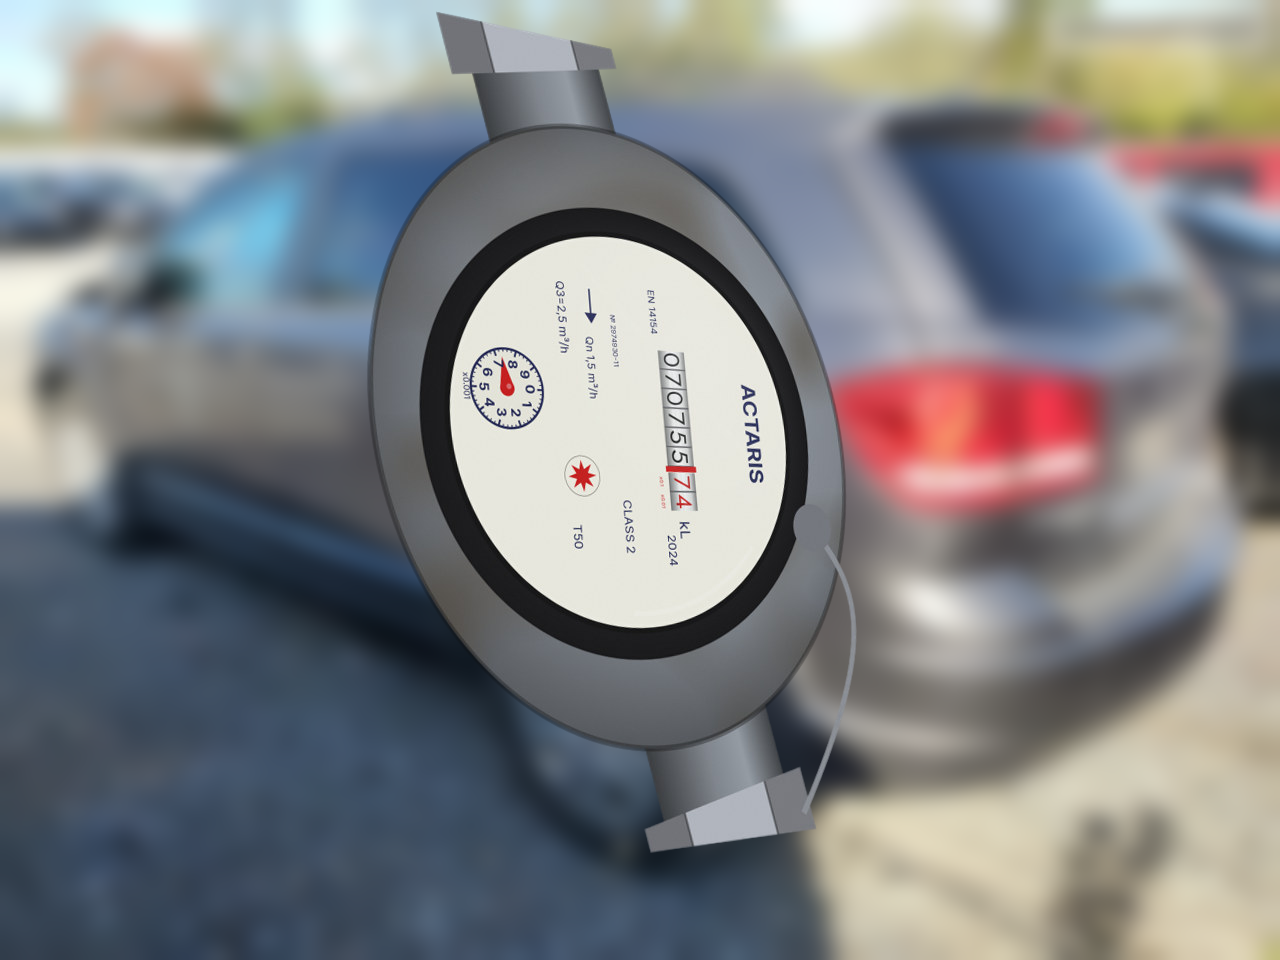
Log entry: 70755.747 kL
